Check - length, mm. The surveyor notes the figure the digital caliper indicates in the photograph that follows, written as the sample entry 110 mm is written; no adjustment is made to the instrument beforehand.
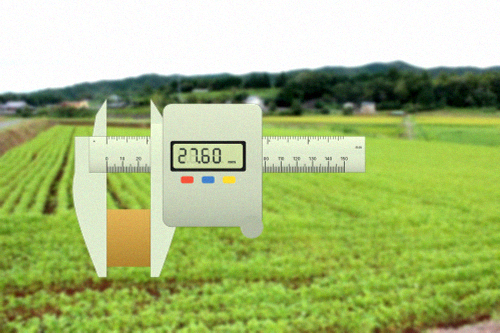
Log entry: 27.60 mm
